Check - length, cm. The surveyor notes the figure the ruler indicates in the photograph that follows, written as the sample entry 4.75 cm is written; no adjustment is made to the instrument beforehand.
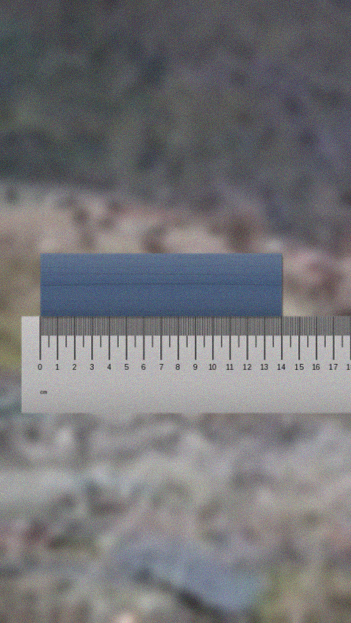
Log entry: 14 cm
